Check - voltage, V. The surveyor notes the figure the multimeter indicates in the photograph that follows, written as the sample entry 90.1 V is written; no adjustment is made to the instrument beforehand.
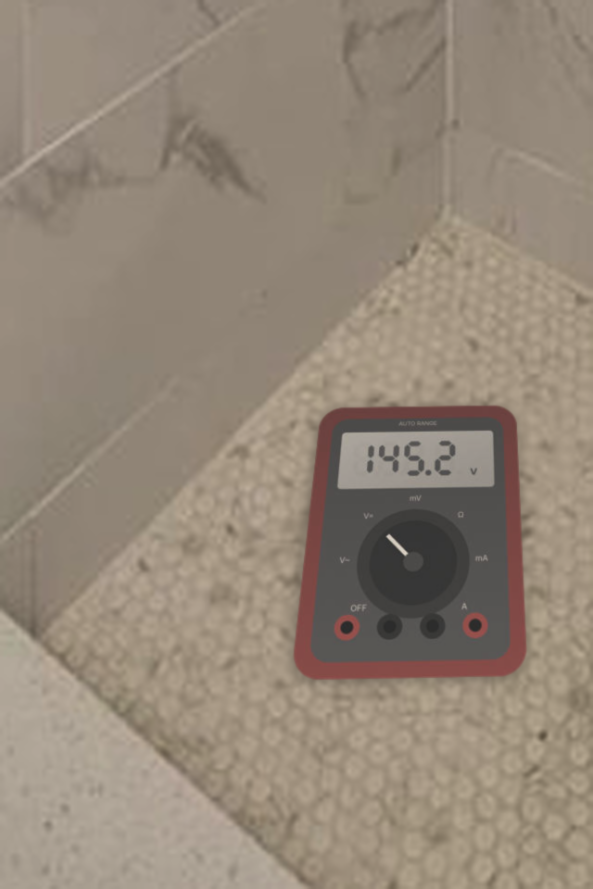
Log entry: 145.2 V
